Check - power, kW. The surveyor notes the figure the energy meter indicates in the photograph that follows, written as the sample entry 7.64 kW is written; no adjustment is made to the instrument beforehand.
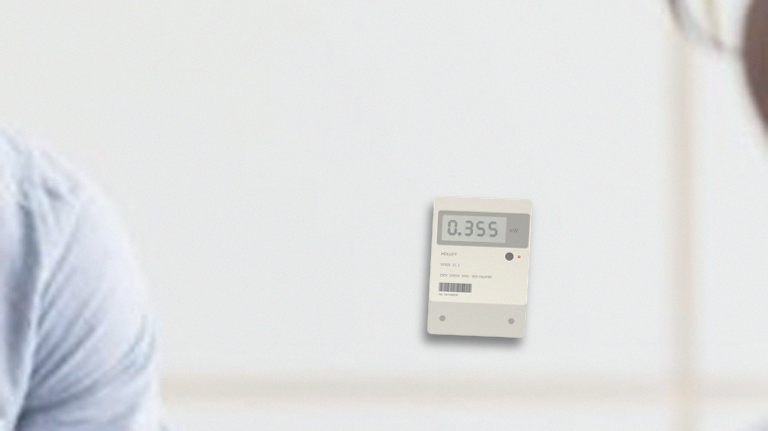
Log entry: 0.355 kW
